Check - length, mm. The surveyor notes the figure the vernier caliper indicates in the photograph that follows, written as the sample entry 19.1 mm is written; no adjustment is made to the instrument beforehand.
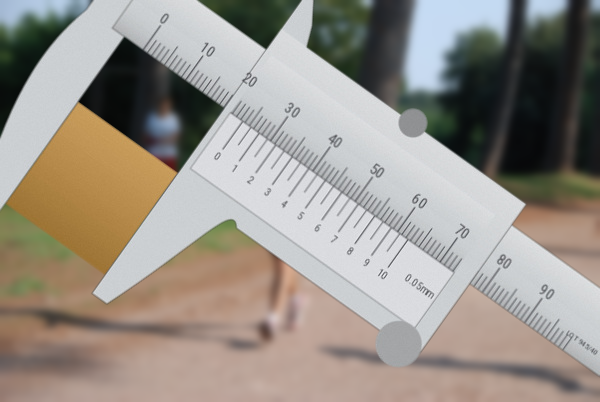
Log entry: 23.5 mm
